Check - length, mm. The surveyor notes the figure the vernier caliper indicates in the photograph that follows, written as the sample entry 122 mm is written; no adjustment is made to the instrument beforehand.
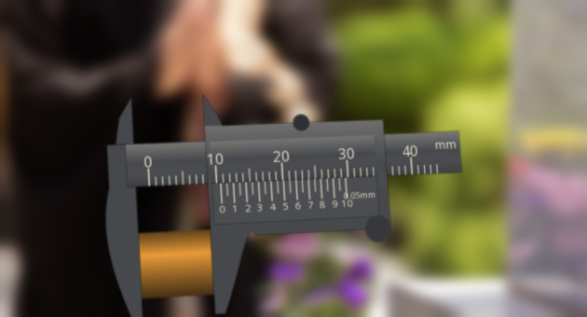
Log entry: 10.6 mm
